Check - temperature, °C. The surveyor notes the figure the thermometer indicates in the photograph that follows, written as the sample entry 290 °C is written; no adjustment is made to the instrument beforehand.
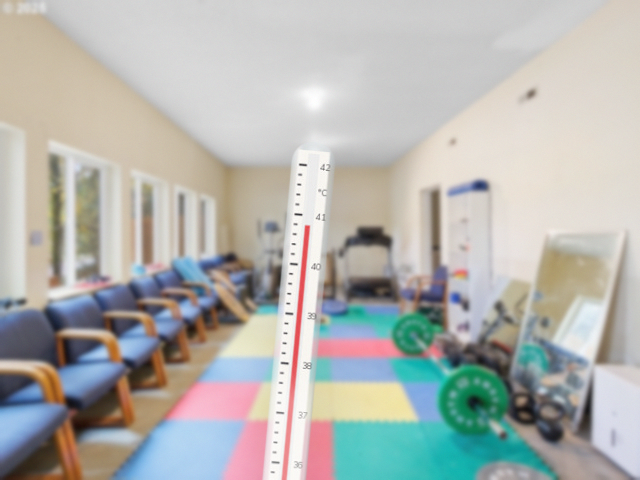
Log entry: 40.8 °C
